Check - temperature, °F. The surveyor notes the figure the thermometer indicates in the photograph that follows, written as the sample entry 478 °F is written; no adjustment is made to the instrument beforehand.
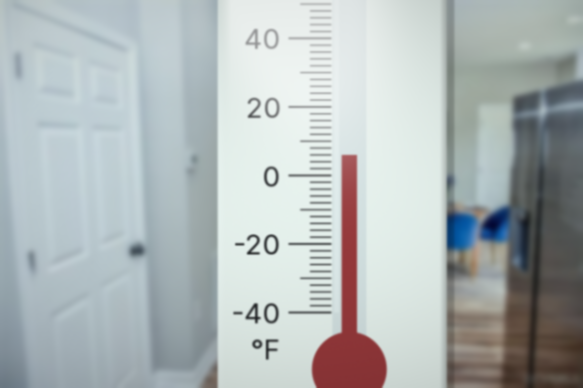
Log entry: 6 °F
